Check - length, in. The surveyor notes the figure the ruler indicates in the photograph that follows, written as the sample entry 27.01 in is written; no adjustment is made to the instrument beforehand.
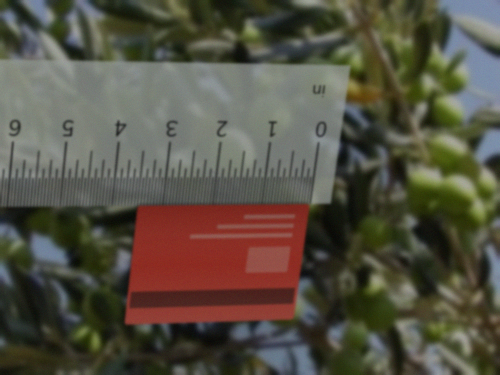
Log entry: 3.5 in
